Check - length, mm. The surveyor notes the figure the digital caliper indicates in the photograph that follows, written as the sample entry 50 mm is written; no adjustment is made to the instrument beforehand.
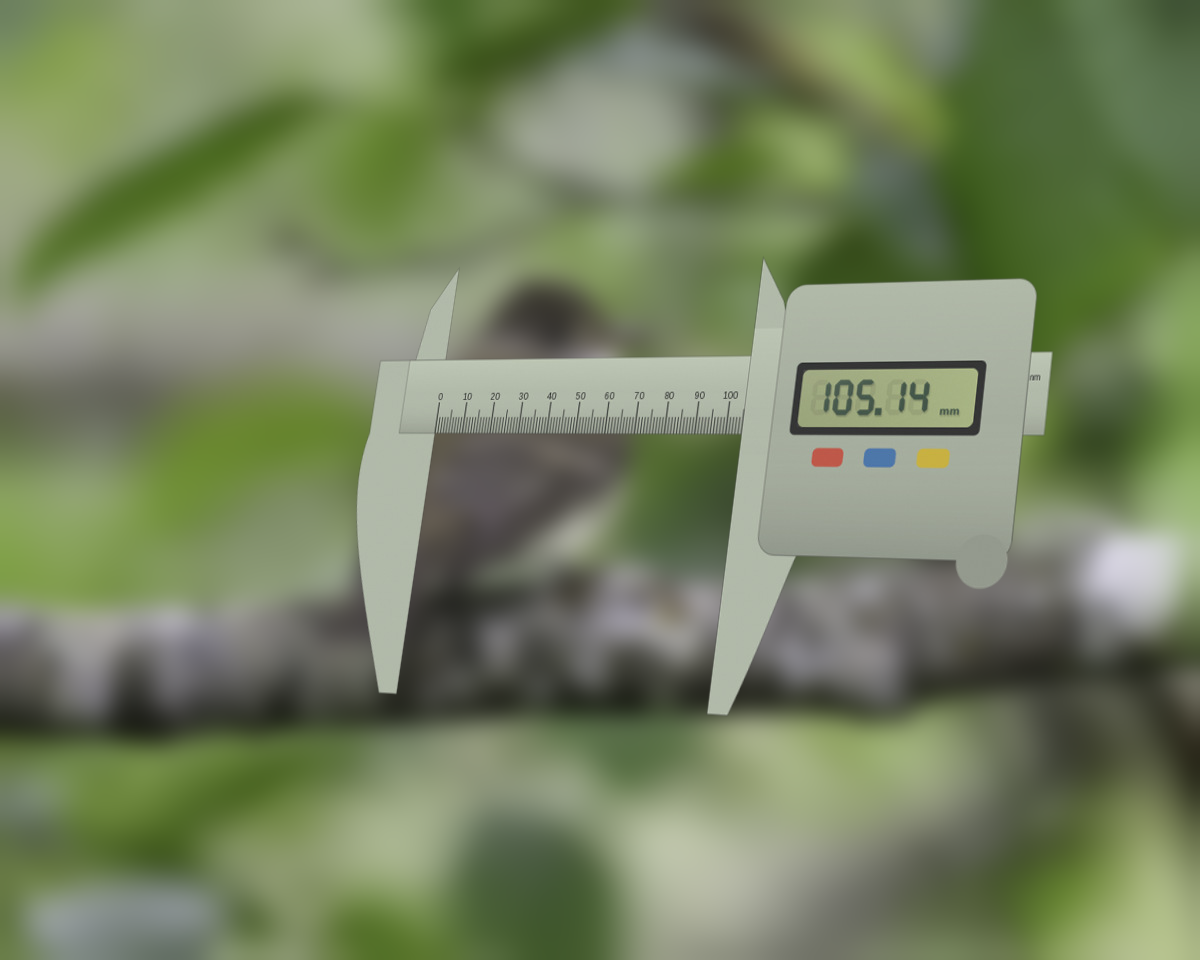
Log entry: 105.14 mm
